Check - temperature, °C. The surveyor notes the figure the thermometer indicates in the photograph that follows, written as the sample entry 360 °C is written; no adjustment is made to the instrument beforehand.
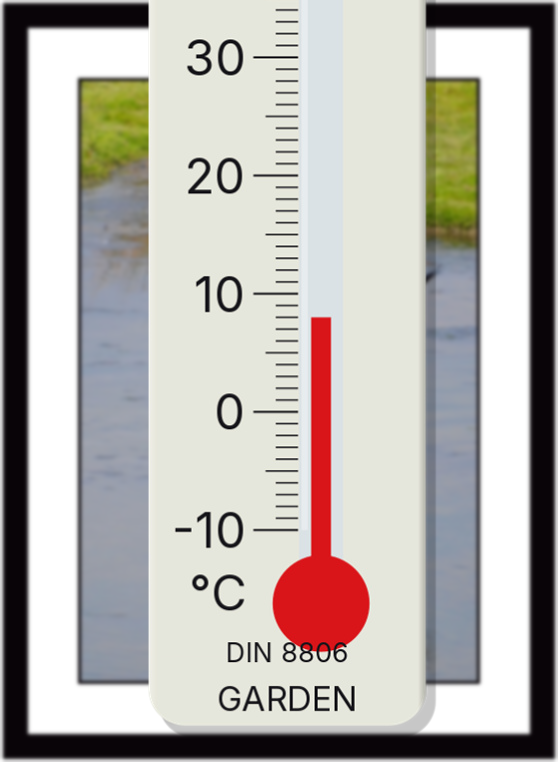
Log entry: 8 °C
